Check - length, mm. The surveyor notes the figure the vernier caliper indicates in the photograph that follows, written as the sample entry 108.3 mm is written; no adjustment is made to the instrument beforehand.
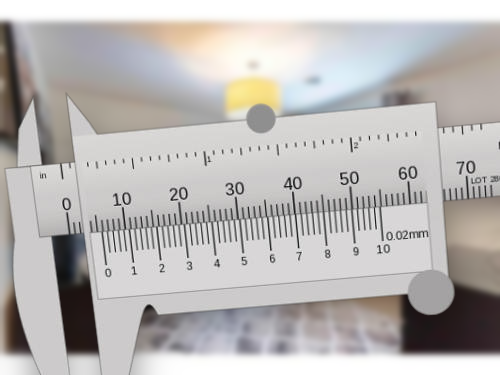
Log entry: 5.8 mm
